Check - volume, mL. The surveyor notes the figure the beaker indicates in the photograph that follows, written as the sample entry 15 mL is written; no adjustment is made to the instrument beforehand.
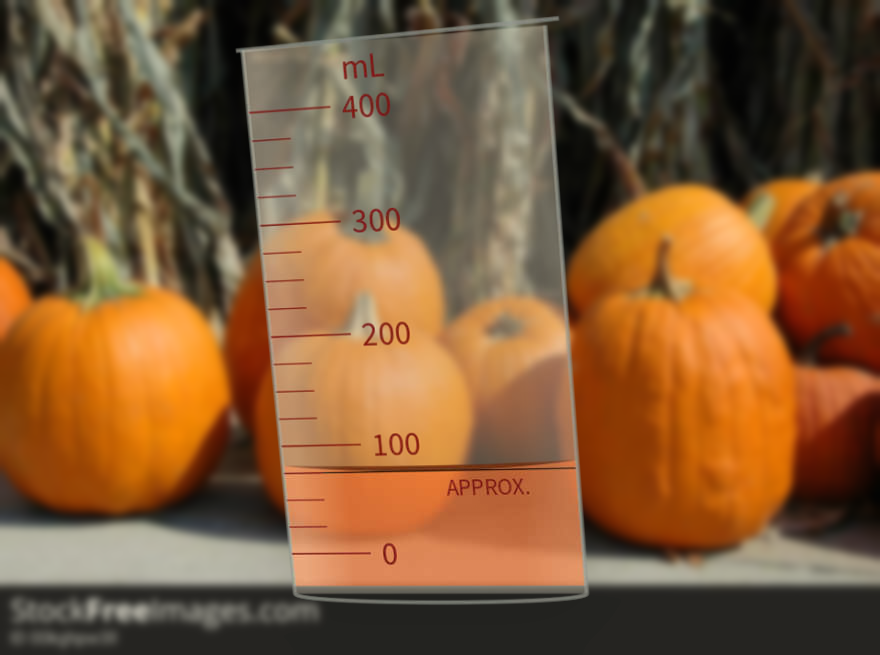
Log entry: 75 mL
